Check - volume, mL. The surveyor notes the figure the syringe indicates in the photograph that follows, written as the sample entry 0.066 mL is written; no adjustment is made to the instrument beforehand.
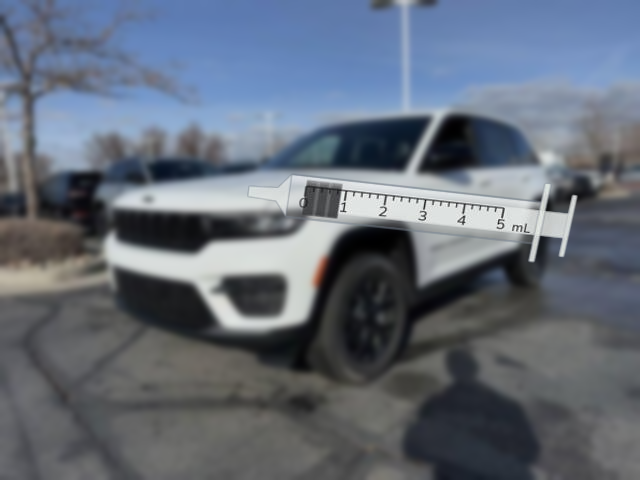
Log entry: 0 mL
